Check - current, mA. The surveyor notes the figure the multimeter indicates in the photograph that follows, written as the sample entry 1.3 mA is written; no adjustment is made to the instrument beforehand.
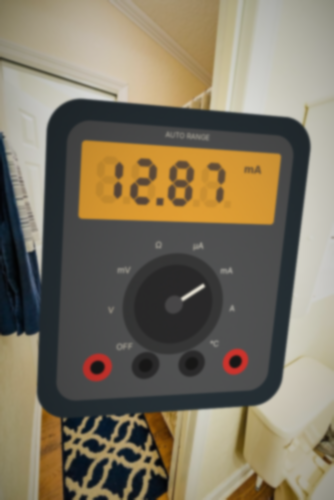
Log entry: 12.87 mA
